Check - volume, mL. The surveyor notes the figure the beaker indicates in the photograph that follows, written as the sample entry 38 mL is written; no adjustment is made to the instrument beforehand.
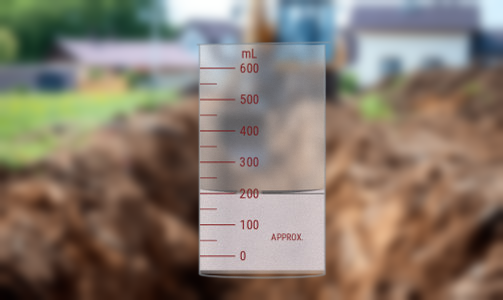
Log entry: 200 mL
